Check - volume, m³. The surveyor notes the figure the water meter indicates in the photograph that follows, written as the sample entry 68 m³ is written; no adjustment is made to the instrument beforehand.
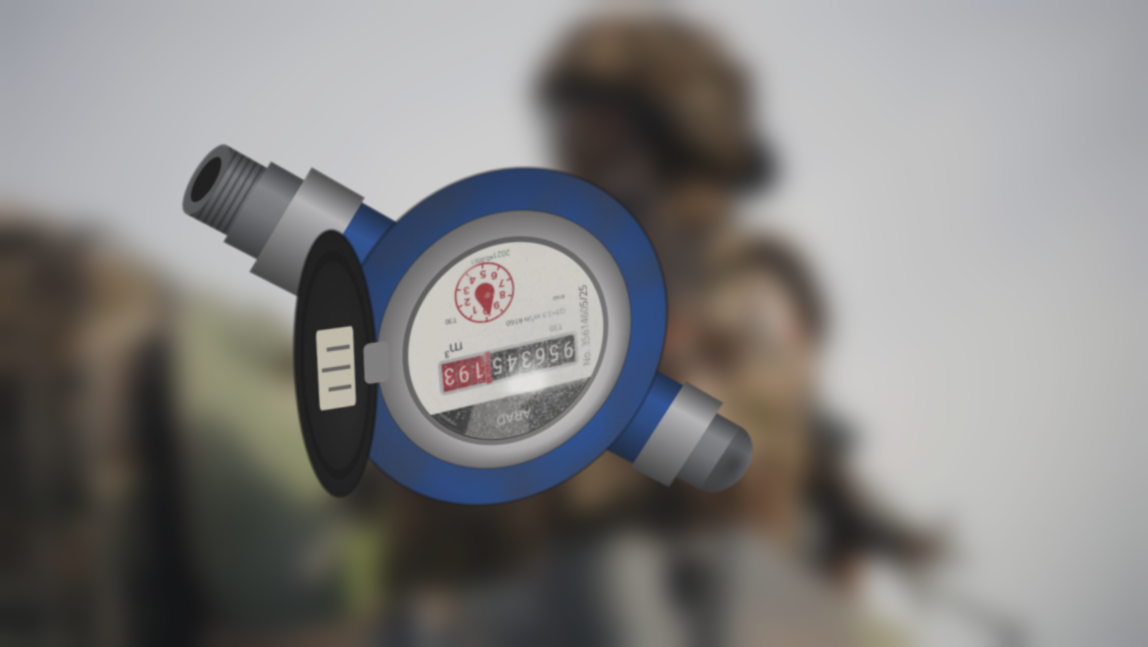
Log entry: 956345.1929 m³
